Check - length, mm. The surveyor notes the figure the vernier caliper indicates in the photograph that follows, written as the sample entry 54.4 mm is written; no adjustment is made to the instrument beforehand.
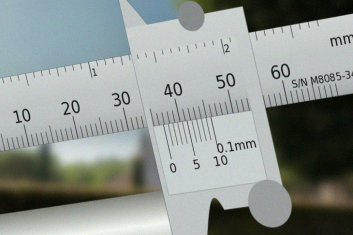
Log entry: 36.8 mm
